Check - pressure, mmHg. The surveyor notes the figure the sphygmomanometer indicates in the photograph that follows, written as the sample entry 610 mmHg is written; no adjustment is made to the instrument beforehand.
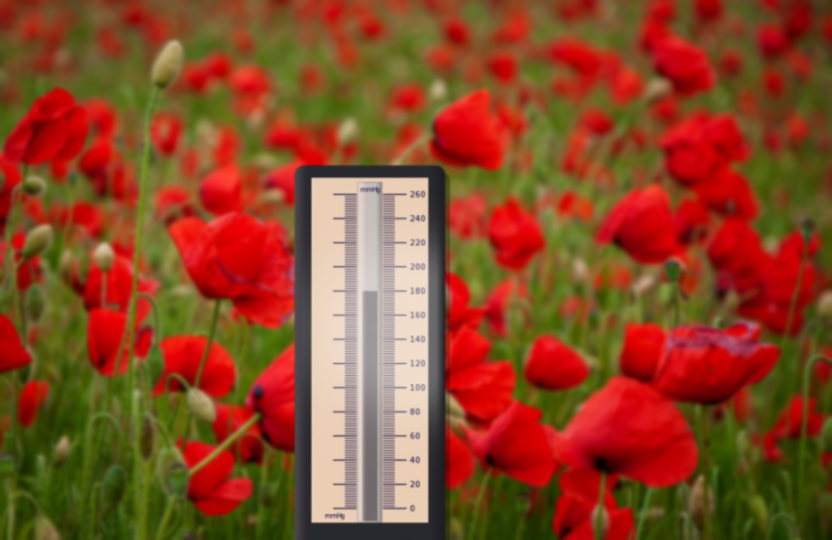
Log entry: 180 mmHg
